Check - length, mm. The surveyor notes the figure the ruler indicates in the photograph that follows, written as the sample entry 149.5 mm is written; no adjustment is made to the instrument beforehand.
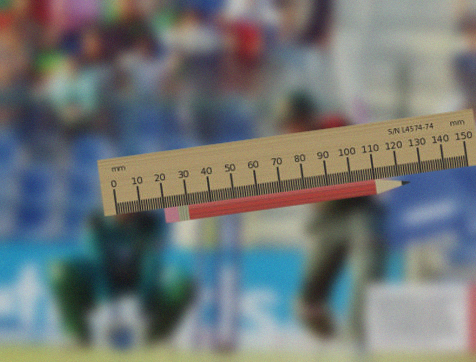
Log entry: 105 mm
